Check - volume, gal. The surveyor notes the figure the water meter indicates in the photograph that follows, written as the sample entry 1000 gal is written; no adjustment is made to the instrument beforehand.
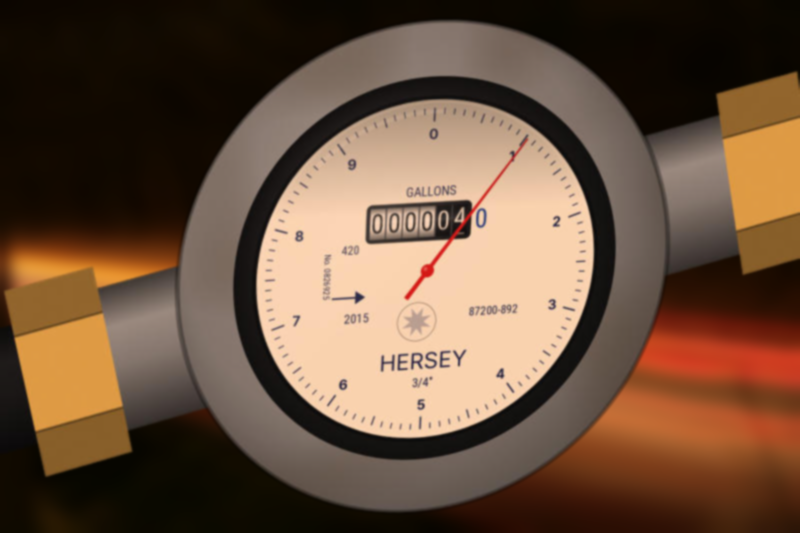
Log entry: 41.0 gal
